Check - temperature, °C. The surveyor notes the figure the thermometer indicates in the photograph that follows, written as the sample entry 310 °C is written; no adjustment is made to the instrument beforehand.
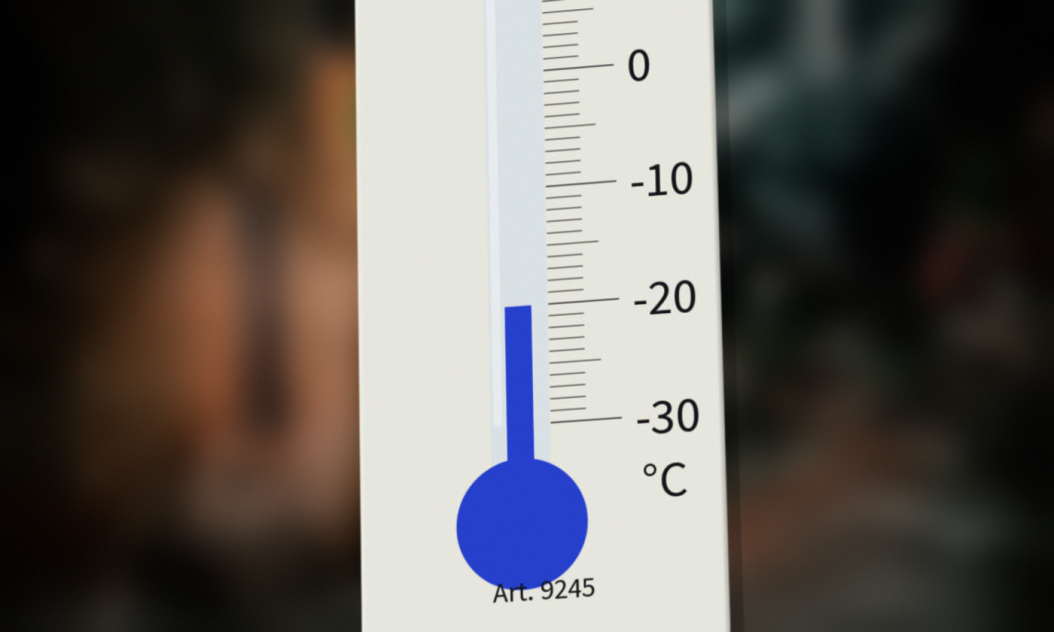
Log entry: -20 °C
